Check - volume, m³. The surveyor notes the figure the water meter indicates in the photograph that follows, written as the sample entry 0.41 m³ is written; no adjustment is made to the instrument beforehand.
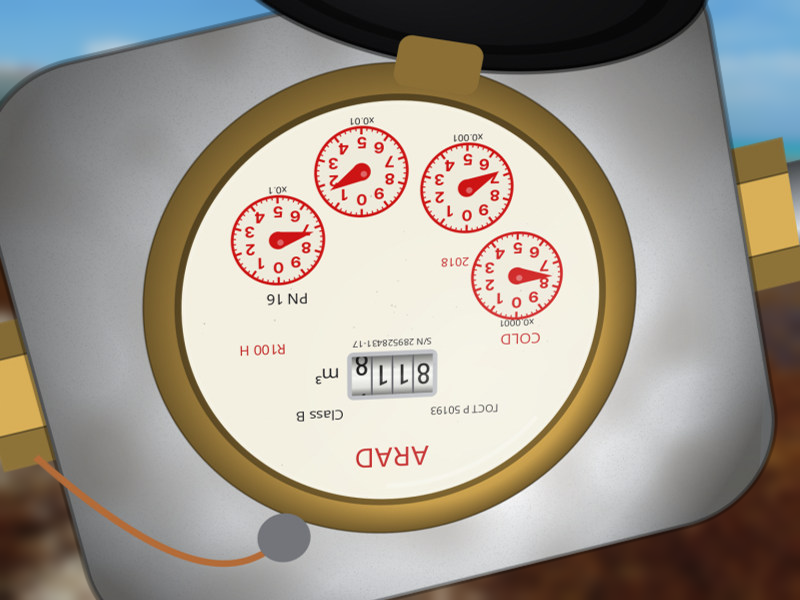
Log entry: 8117.7167 m³
